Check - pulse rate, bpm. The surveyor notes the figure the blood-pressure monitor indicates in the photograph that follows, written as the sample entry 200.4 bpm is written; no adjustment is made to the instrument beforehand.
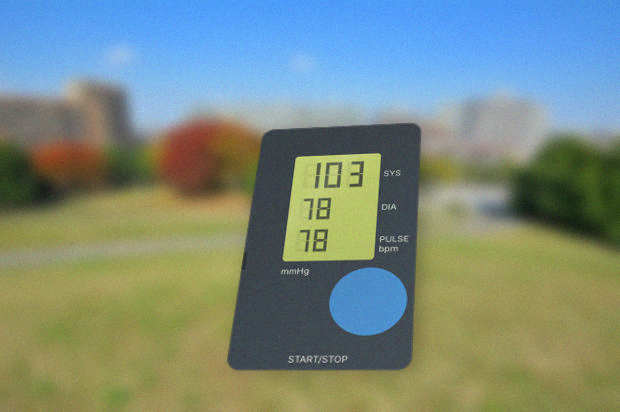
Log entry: 78 bpm
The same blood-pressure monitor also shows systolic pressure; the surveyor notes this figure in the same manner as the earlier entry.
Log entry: 103 mmHg
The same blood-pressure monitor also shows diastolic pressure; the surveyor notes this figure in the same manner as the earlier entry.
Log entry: 78 mmHg
